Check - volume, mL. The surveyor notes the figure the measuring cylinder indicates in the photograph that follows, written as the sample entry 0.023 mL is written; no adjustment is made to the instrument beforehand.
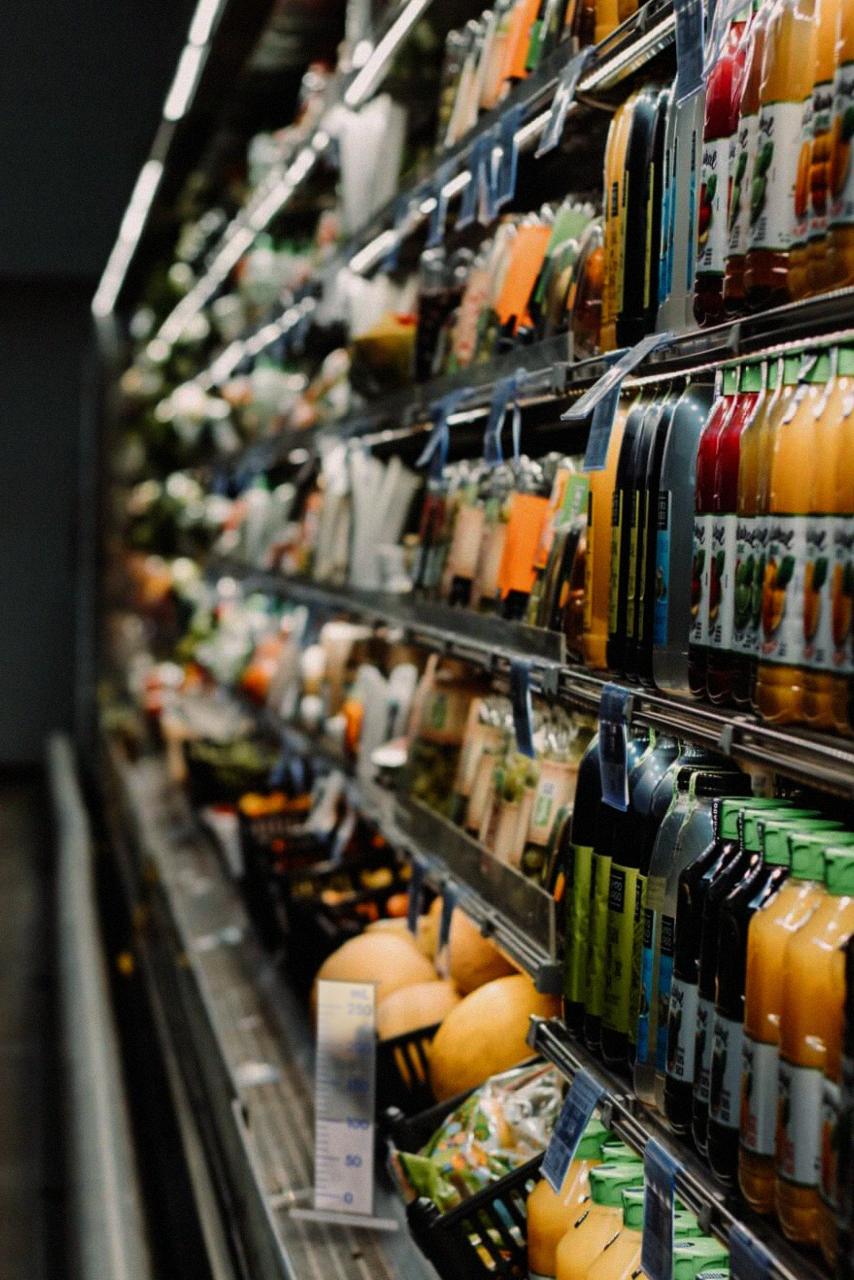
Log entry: 100 mL
